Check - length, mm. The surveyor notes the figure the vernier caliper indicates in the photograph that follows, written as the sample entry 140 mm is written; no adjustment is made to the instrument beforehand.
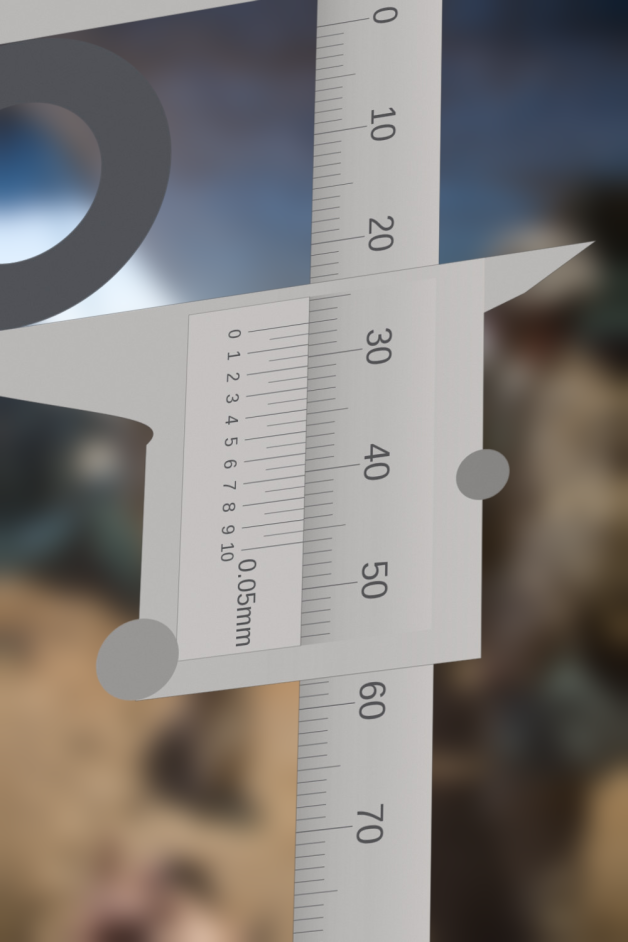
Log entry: 27.0 mm
